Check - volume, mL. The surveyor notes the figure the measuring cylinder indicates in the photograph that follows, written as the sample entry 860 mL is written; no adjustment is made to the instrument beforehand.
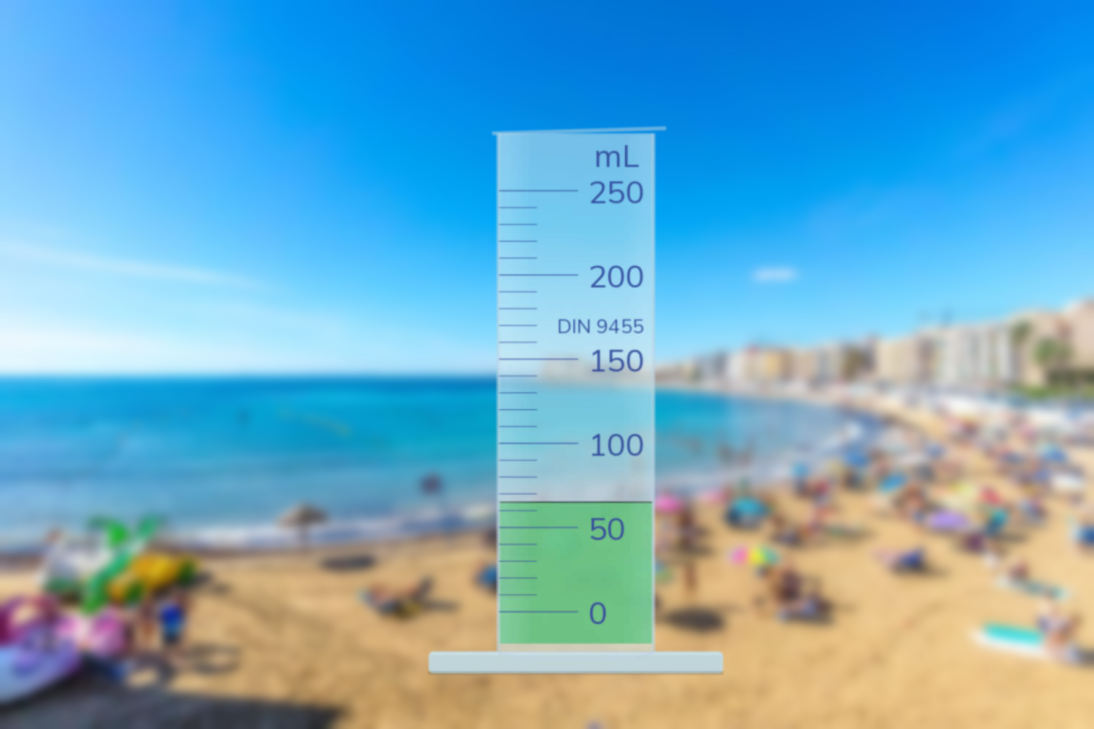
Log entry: 65 mL
